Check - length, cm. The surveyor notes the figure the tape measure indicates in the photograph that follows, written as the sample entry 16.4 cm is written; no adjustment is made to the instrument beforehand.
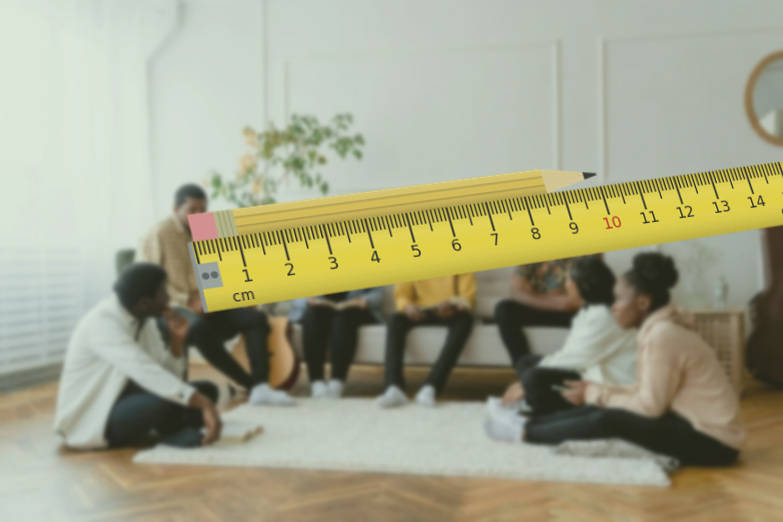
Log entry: 10 cm
